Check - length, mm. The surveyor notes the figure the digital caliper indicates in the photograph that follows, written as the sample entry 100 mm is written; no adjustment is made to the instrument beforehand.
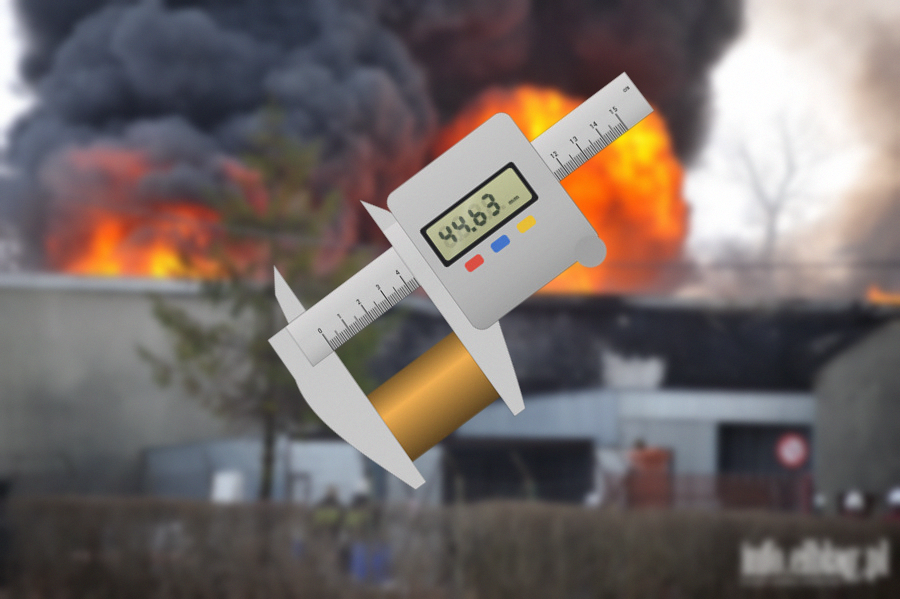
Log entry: 44.63 mm
